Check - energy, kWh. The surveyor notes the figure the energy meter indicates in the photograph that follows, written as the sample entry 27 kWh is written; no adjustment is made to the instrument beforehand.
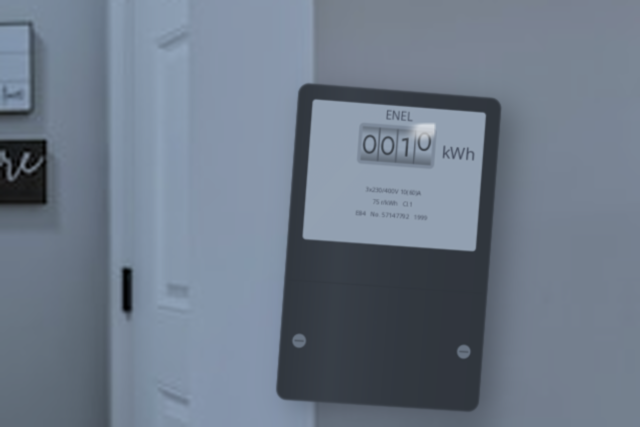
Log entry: 10 kWh
